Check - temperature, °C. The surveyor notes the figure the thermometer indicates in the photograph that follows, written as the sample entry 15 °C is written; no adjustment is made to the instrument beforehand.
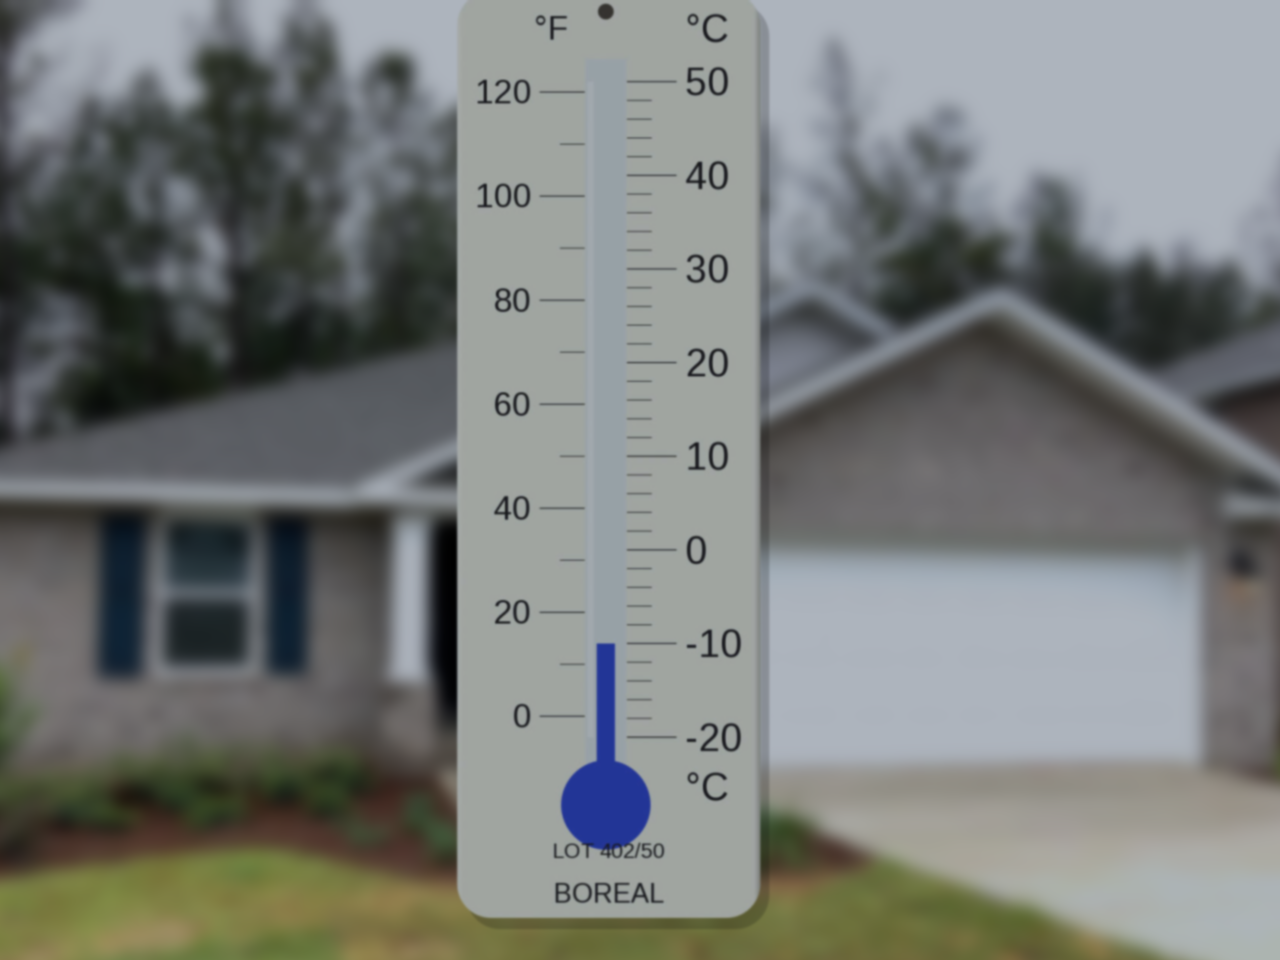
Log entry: -10 °C
